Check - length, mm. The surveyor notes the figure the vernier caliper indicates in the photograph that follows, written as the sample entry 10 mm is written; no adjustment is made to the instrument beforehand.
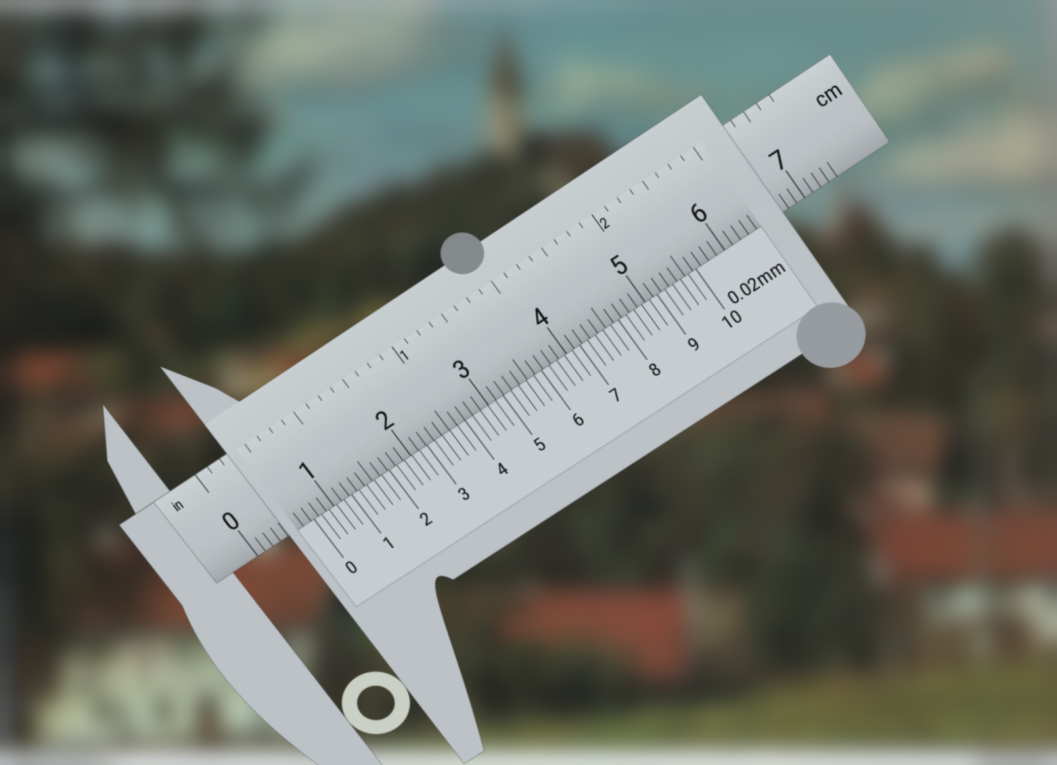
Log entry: 7.4 mm
